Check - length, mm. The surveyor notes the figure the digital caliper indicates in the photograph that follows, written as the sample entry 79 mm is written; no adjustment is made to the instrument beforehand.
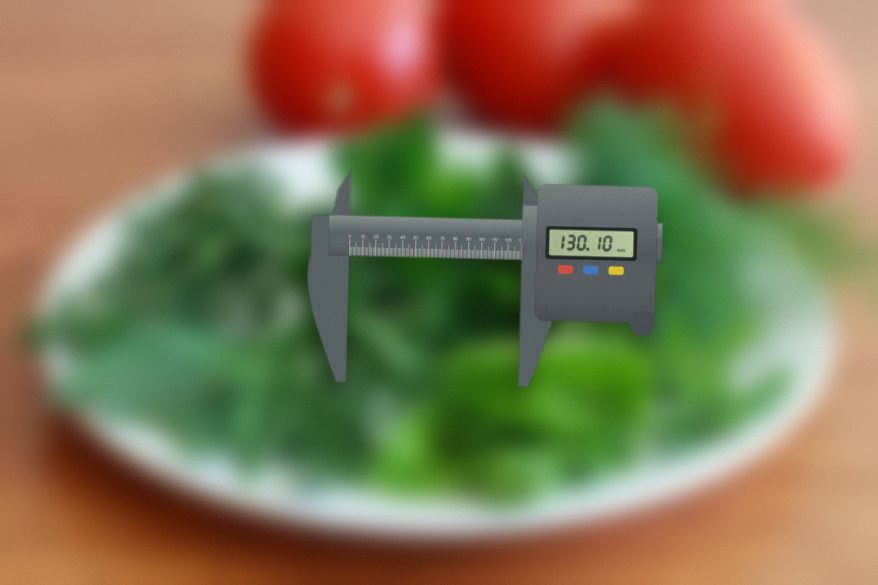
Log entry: 130.10 mm
